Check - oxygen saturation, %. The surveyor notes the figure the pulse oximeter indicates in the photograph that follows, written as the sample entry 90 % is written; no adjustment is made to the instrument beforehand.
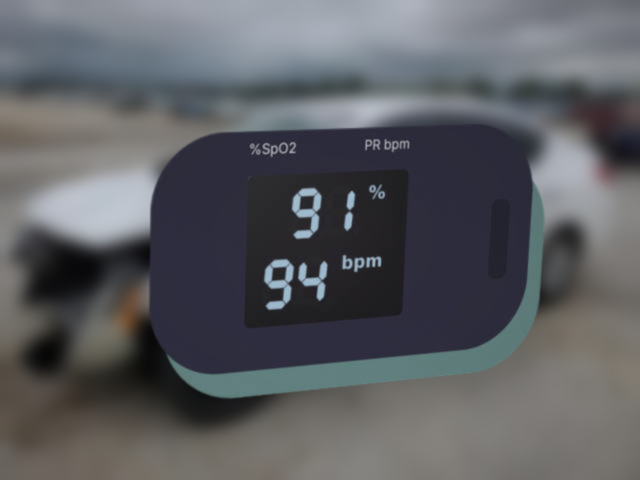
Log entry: 91 %
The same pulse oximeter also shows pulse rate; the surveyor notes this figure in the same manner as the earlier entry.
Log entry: 94 bpm
